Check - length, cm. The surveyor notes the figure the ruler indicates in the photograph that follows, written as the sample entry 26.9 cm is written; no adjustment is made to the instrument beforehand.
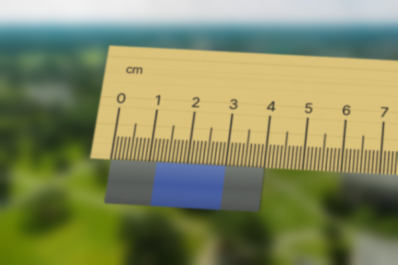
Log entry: 4 cm
